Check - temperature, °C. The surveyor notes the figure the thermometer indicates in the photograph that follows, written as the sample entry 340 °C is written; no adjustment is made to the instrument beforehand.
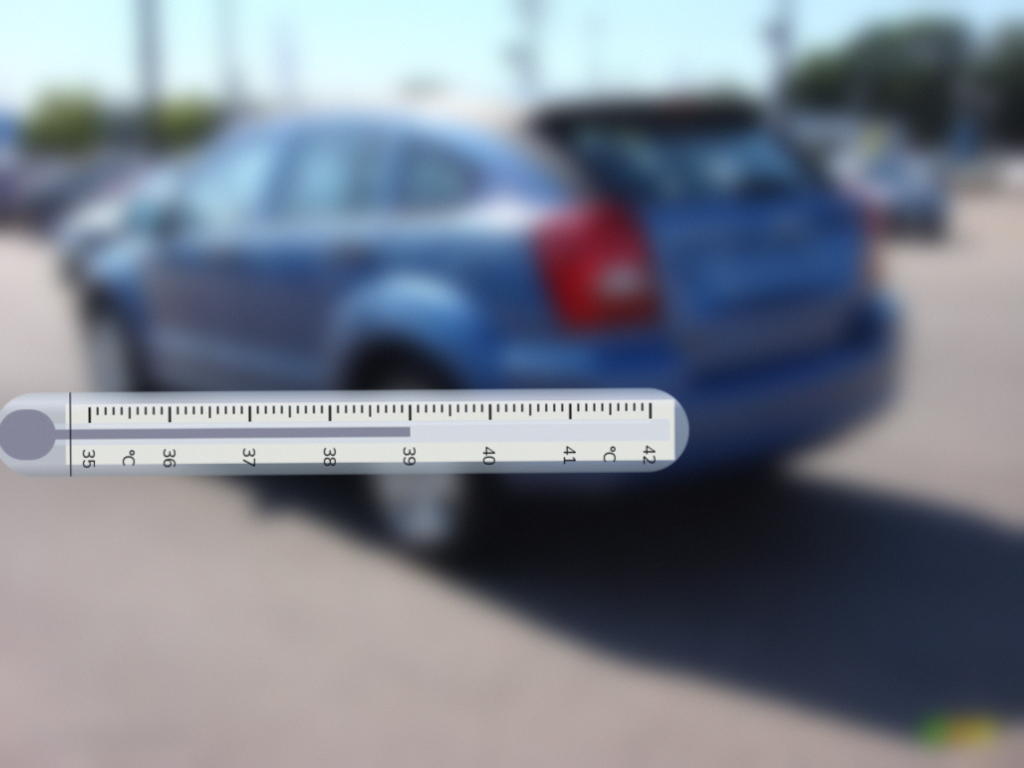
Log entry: 39 °C
